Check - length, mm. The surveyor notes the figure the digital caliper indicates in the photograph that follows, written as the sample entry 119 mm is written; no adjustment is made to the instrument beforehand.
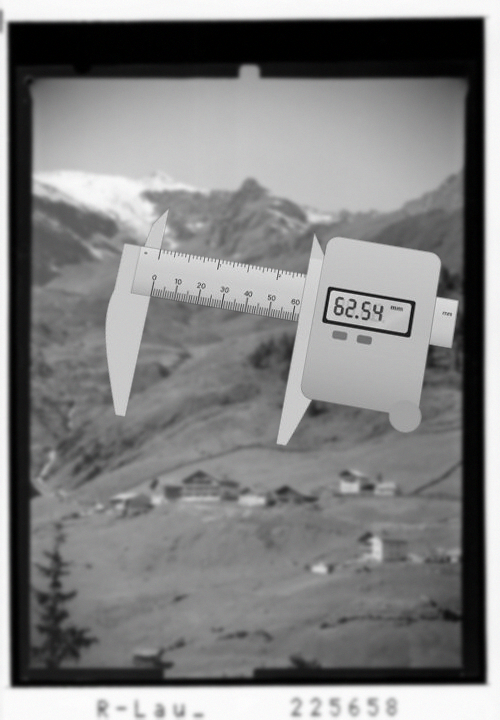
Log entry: 62.54 mm
